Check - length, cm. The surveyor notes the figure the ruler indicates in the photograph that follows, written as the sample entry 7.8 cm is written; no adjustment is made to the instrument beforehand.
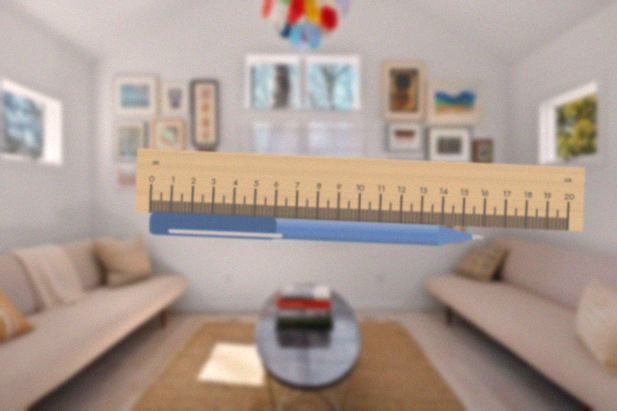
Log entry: 16 cm
